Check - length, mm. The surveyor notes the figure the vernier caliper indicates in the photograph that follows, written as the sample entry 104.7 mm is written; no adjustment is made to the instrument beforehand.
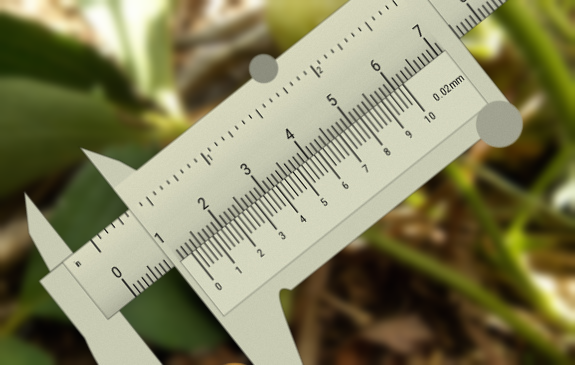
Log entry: 12.8 mm
